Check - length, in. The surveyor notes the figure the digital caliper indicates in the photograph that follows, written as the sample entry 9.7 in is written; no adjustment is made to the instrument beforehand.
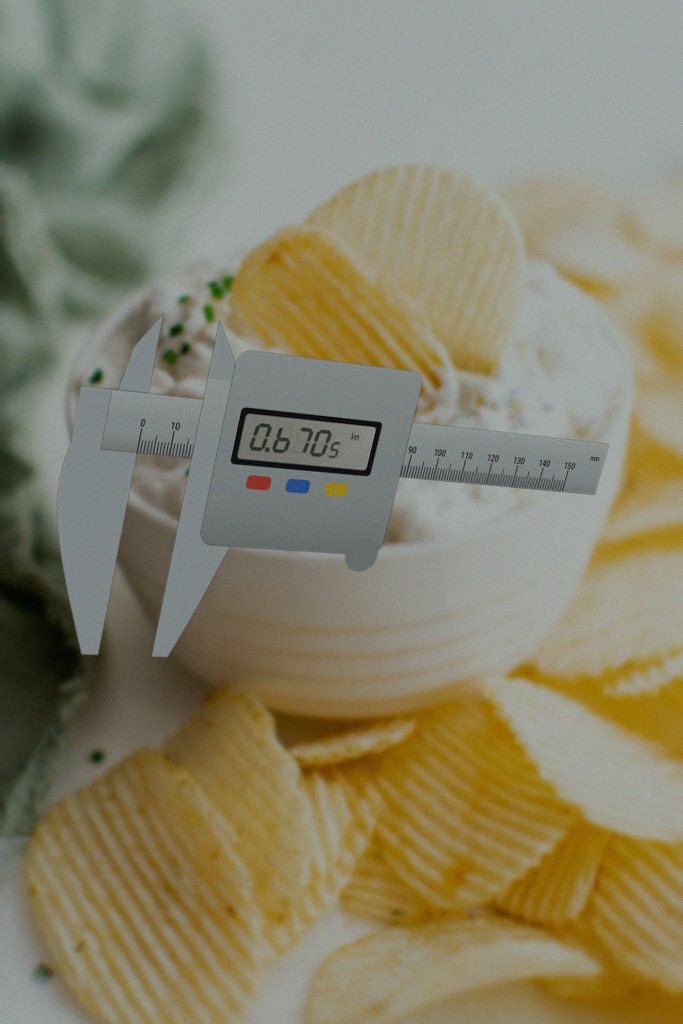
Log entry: 0.6705 in
